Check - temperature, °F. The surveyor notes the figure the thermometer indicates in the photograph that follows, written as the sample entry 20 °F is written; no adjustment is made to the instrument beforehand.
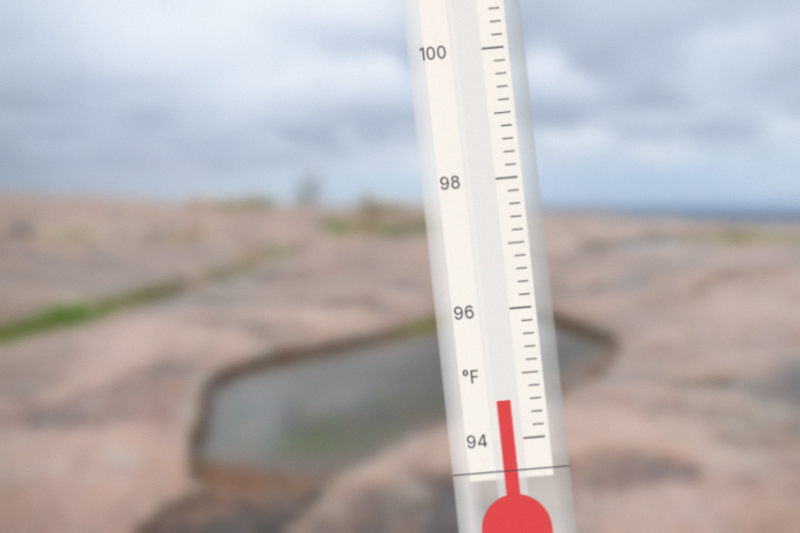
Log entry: 94.6 °F
